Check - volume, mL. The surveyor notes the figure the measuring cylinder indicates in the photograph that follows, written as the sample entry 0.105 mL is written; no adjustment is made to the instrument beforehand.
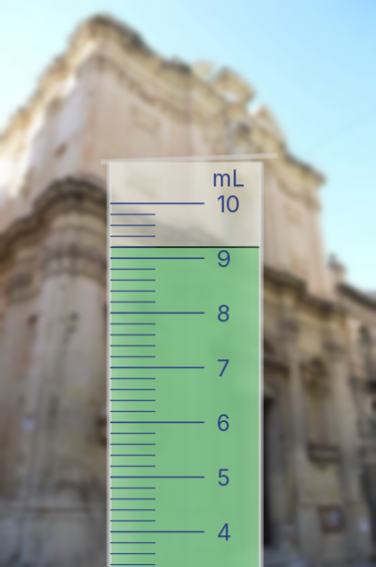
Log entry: 9.2 mL
